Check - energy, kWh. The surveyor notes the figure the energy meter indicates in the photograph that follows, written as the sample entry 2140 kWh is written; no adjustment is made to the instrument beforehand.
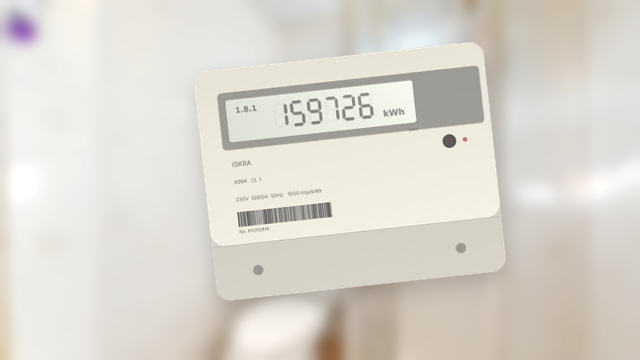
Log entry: 159726 kWh
